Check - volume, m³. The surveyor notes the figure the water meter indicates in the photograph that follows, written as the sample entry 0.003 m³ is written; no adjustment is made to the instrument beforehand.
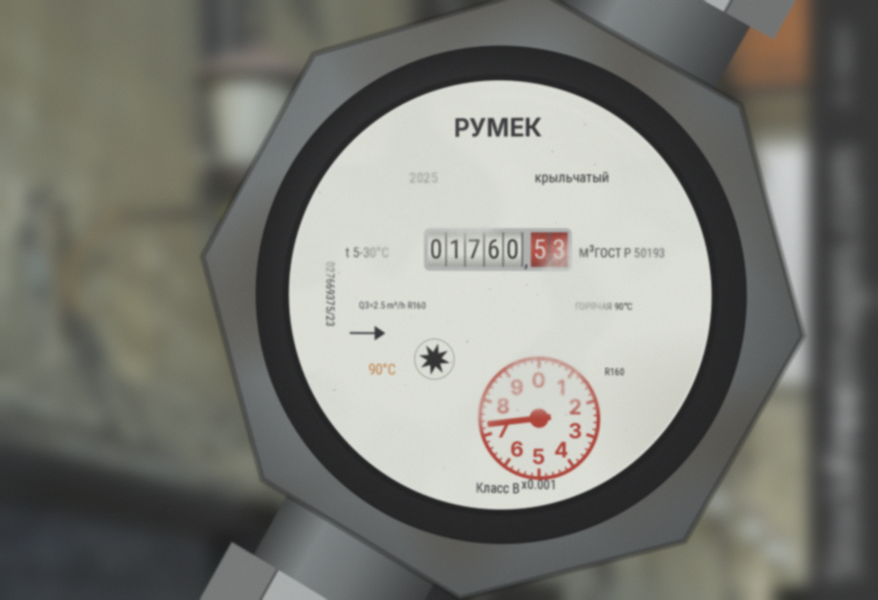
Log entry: 1760.537 m³
